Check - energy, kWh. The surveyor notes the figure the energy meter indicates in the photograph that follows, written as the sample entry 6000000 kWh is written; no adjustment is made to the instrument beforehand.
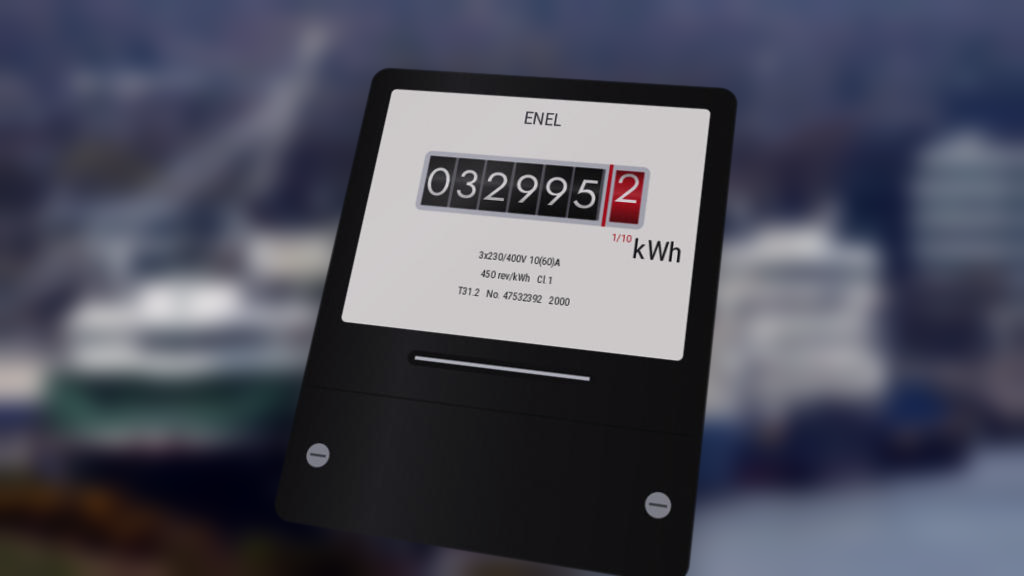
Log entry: 32995.2 kWh
